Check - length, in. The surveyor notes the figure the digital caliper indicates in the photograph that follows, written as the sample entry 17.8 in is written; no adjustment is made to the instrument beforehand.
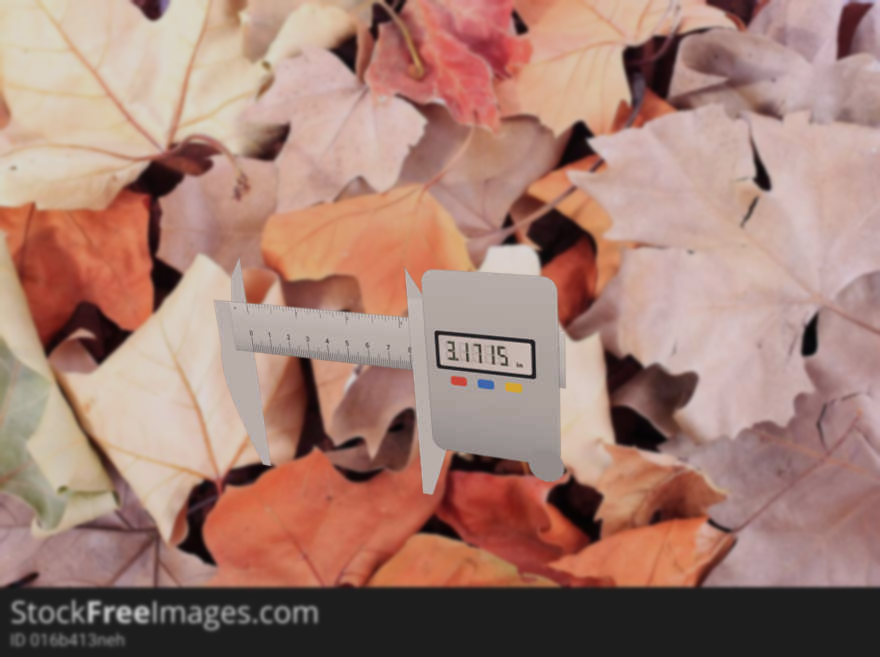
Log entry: 3.1715 in
